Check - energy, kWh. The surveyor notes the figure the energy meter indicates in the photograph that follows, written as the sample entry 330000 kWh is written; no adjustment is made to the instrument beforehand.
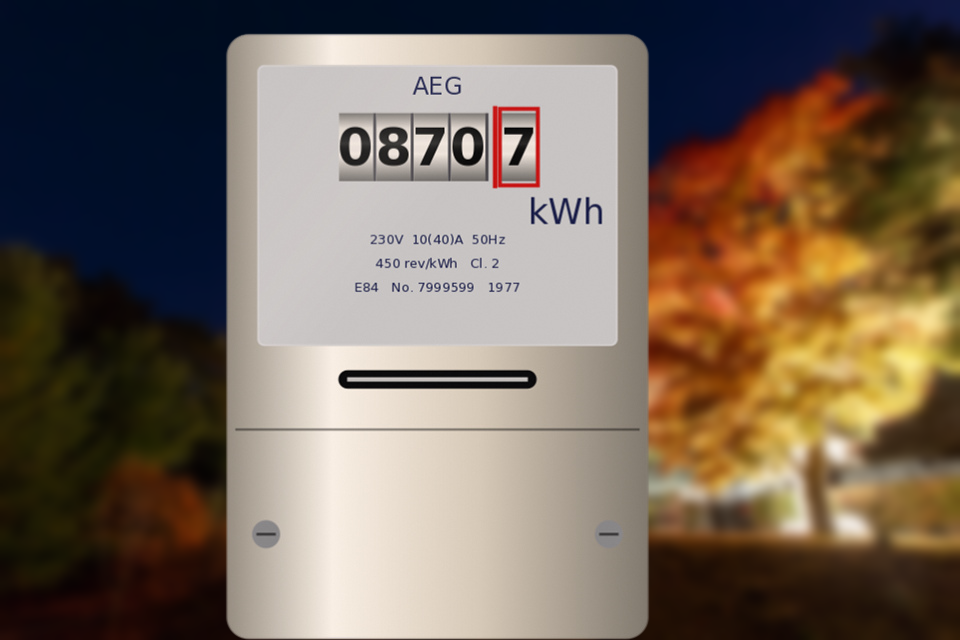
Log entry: 870.7 kWh
